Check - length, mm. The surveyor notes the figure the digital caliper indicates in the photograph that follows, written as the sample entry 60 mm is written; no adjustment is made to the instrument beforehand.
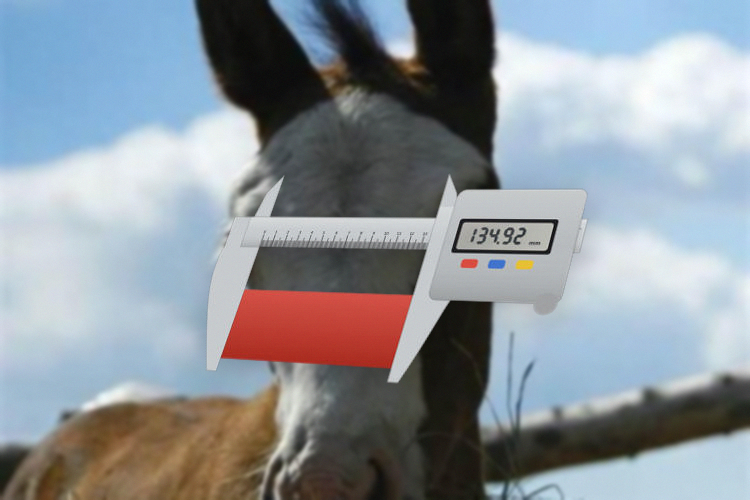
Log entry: 134.92 mm
